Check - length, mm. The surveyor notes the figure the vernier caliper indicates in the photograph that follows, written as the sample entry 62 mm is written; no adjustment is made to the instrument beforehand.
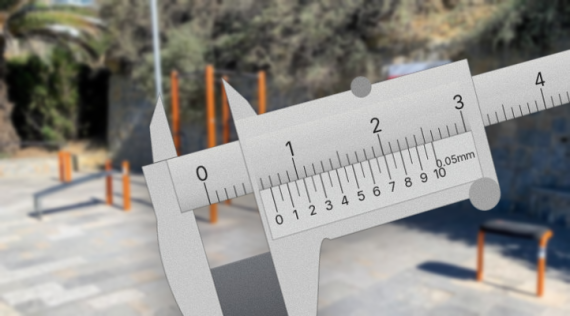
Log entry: 6.8 mm
